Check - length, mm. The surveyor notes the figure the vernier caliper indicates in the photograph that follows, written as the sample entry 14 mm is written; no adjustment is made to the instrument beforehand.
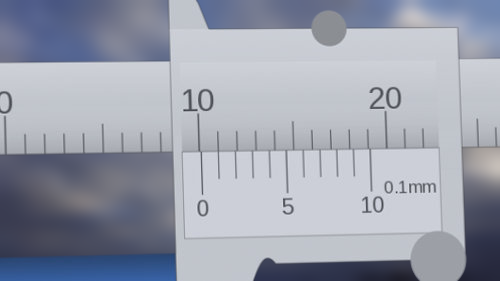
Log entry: 10.1 mm
